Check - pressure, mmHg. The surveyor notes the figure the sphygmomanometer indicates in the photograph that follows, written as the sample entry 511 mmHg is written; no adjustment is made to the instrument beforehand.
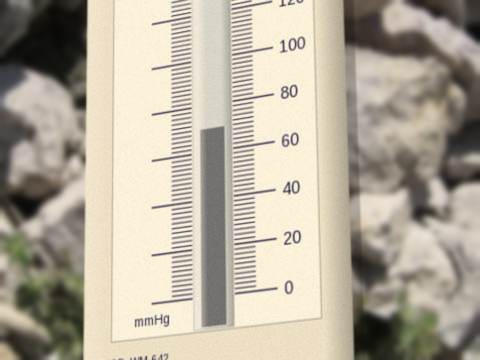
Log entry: 70 mmHg
